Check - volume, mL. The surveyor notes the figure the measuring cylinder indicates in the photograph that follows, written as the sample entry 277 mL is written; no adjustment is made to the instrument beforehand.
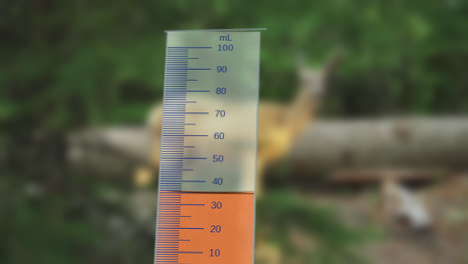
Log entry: 35 mL
